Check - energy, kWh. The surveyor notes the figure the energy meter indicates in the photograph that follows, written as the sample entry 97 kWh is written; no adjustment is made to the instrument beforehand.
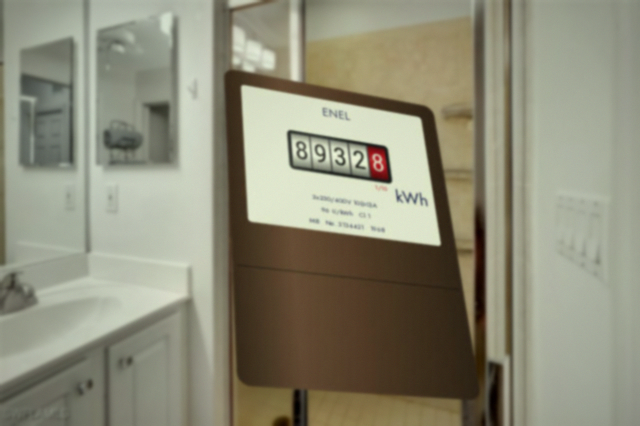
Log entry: 8932.8 kWh
